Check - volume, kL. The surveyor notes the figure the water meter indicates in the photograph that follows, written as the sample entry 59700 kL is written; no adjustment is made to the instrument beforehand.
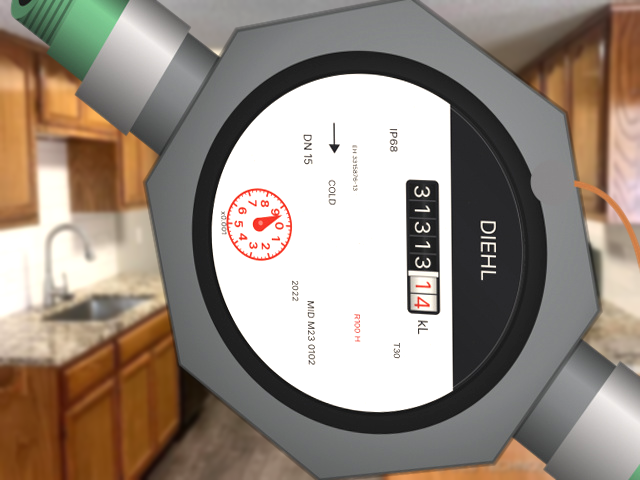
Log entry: 31313.139 kL
